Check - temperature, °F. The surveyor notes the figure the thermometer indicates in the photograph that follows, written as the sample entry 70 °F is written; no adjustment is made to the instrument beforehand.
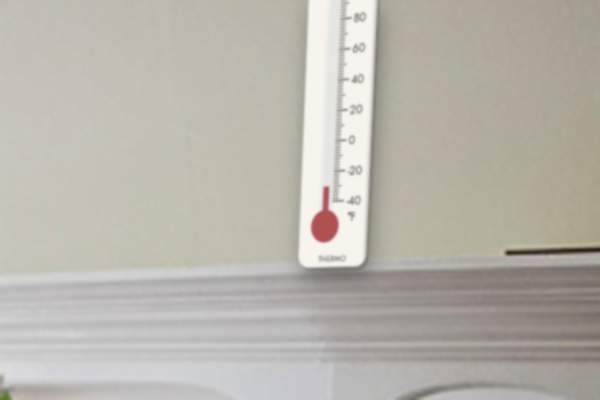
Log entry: -30 °F
